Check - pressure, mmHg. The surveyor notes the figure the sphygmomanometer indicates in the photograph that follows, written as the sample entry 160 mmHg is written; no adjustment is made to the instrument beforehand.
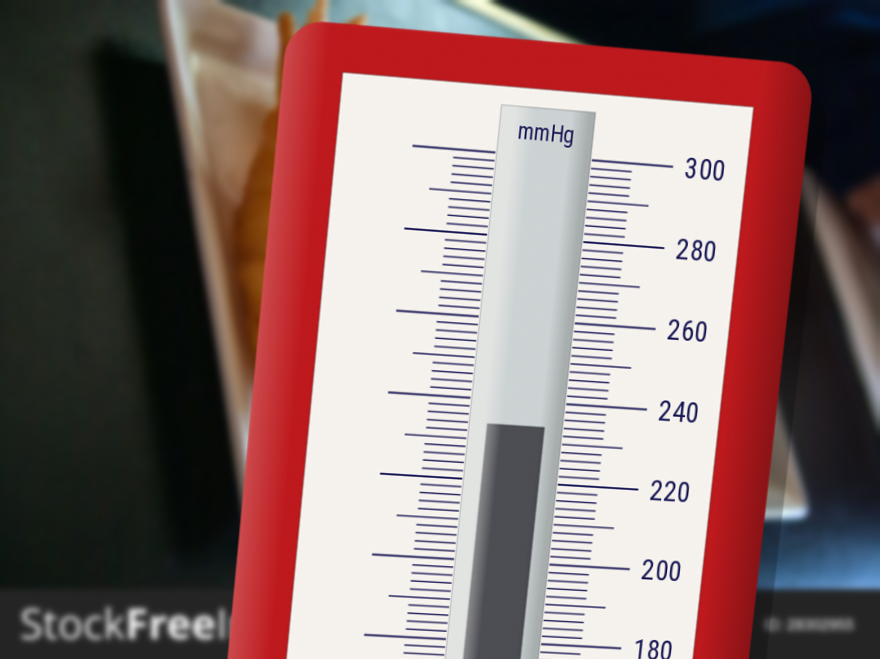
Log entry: 234 mmHg
